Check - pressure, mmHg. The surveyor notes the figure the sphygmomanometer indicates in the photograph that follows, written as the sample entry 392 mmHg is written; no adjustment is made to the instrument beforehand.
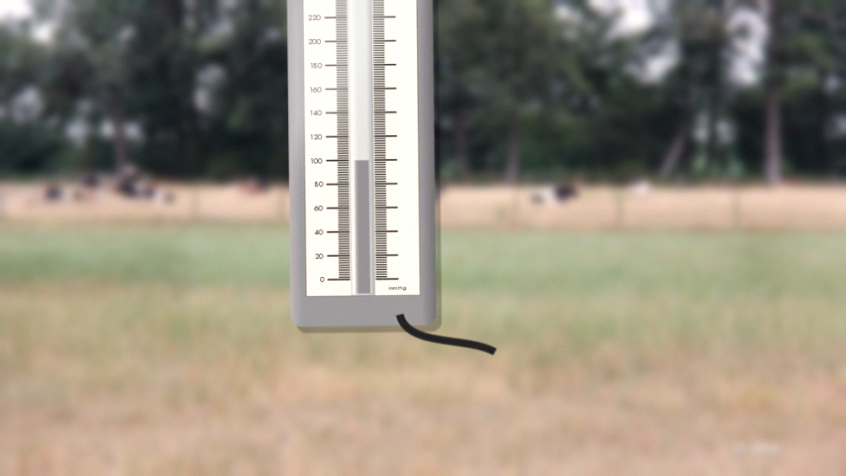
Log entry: 100 mmHg
